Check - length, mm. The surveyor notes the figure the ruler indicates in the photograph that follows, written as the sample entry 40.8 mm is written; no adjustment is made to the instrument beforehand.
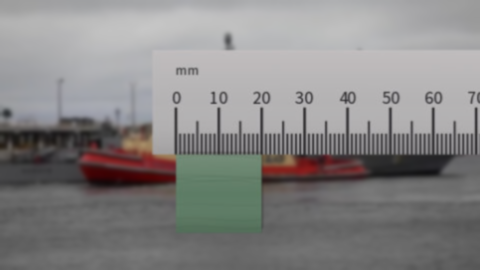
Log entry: 20 mm
